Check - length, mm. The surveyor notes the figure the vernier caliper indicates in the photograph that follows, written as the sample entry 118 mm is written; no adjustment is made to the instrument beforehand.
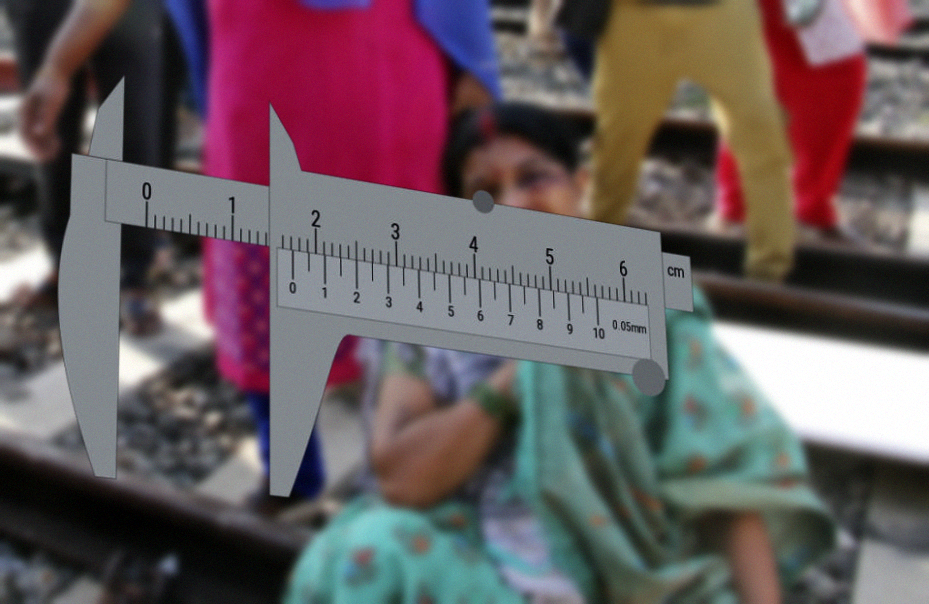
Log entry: 17.2 mm
